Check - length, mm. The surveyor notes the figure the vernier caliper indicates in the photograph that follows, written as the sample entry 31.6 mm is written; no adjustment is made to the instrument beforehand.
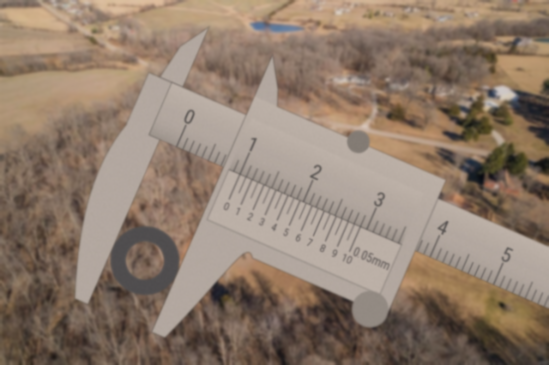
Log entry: 10.0 mm
